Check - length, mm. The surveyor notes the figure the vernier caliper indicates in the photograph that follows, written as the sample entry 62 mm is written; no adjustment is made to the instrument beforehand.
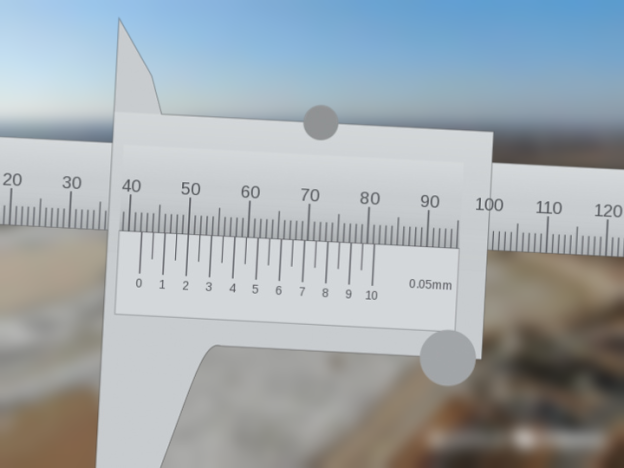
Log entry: 42.2 mm
